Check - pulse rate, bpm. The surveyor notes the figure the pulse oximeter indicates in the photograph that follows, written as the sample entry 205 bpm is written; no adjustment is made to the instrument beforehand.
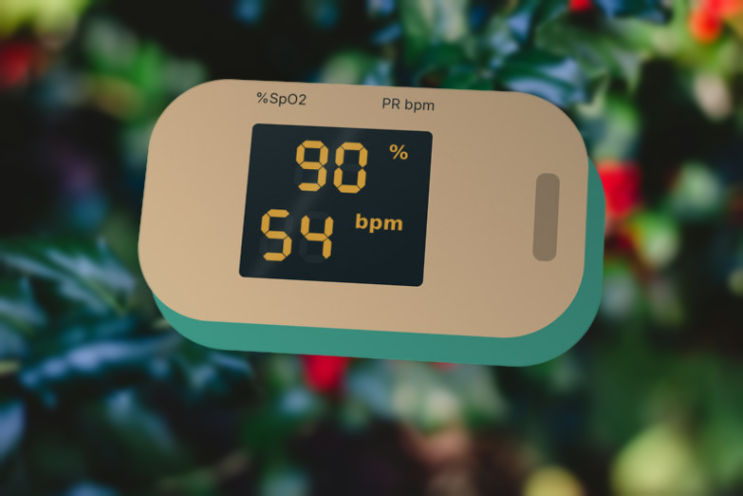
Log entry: 54 bpm
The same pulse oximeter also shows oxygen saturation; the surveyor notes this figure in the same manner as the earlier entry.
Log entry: 90 %
